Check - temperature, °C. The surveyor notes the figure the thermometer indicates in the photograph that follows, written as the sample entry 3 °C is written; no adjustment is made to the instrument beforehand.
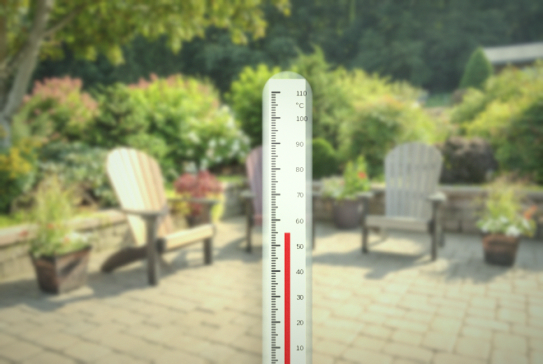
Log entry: 55 °C
